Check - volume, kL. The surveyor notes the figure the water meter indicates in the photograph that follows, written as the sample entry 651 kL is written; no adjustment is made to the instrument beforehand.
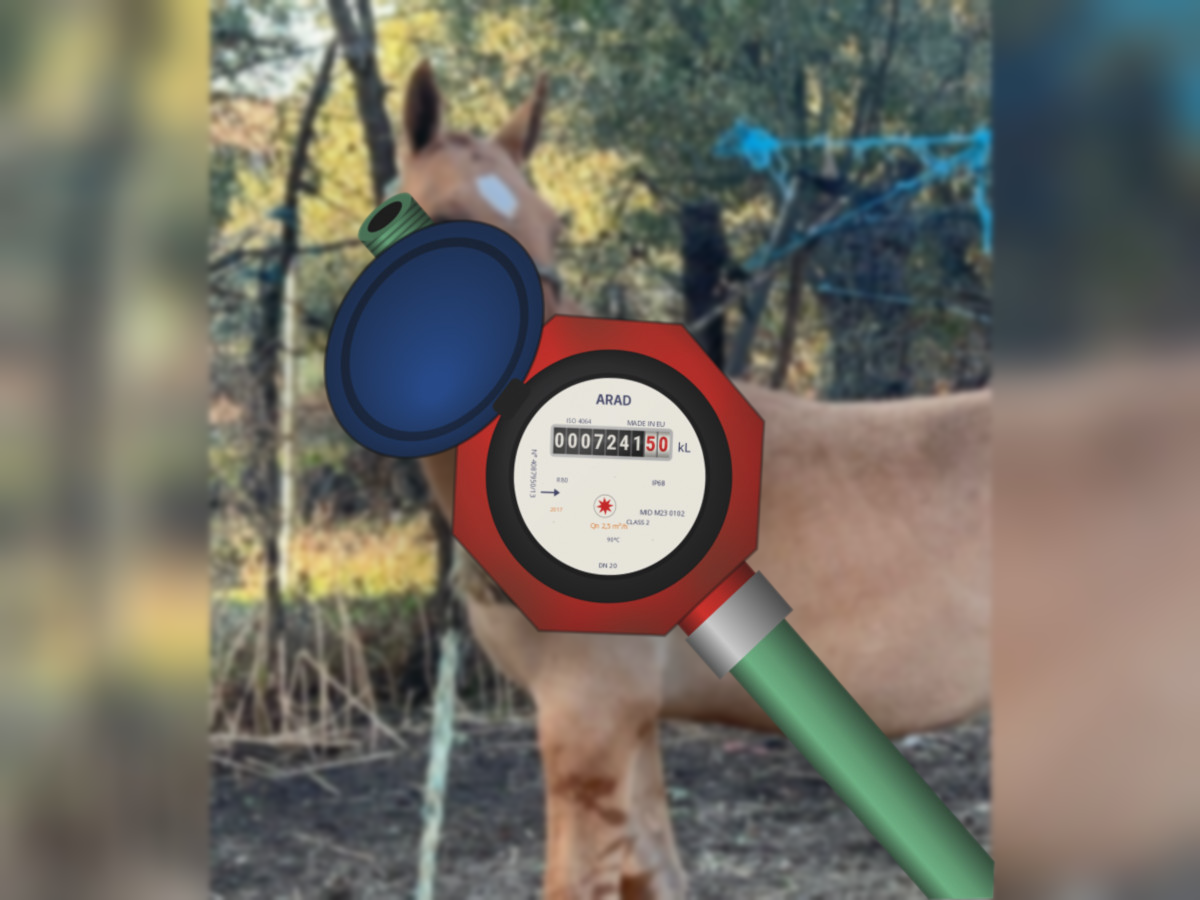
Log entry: 7241.50 kL
